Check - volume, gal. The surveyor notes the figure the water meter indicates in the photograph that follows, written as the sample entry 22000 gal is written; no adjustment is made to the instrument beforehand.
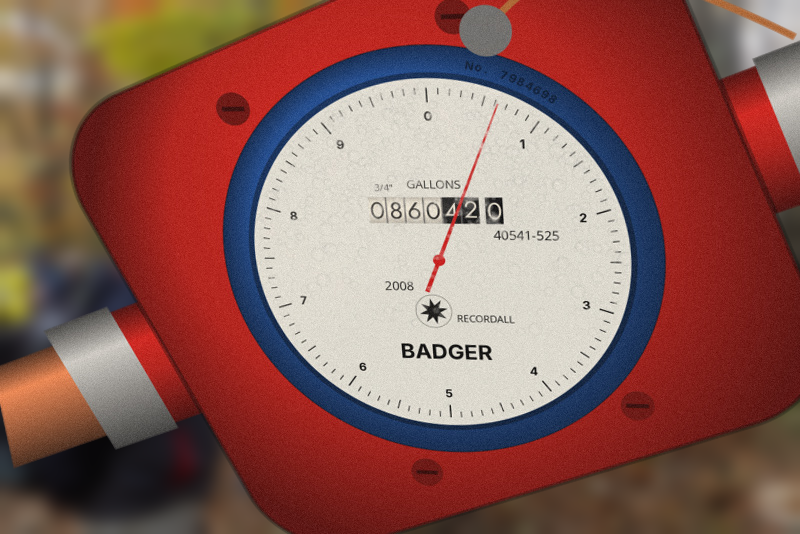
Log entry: 860420.6 gal
